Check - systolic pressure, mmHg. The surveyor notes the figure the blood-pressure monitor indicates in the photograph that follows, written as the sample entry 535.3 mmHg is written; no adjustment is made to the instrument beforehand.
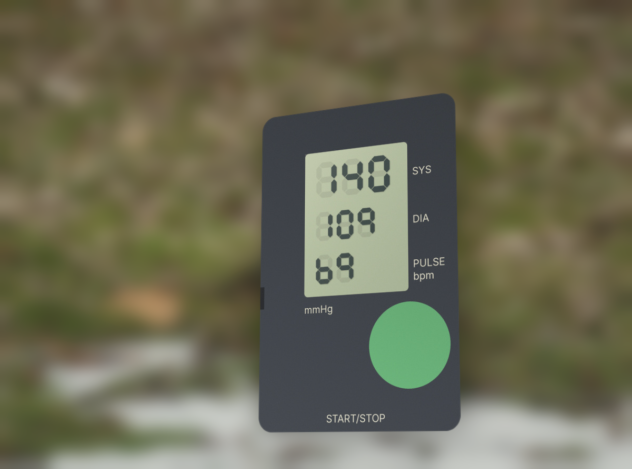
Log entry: 140 mmHg
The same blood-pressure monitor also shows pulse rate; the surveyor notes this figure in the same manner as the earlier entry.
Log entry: 69 bpm
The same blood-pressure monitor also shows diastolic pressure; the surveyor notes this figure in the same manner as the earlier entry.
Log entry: 109 mmHg
